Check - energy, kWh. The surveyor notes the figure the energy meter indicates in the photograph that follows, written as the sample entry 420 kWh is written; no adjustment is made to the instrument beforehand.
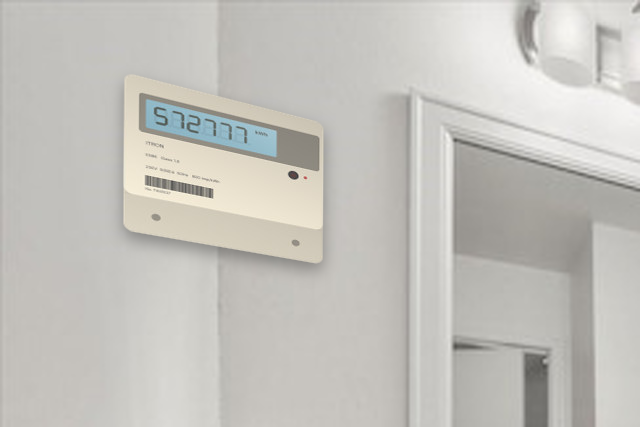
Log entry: 572777 kWh
